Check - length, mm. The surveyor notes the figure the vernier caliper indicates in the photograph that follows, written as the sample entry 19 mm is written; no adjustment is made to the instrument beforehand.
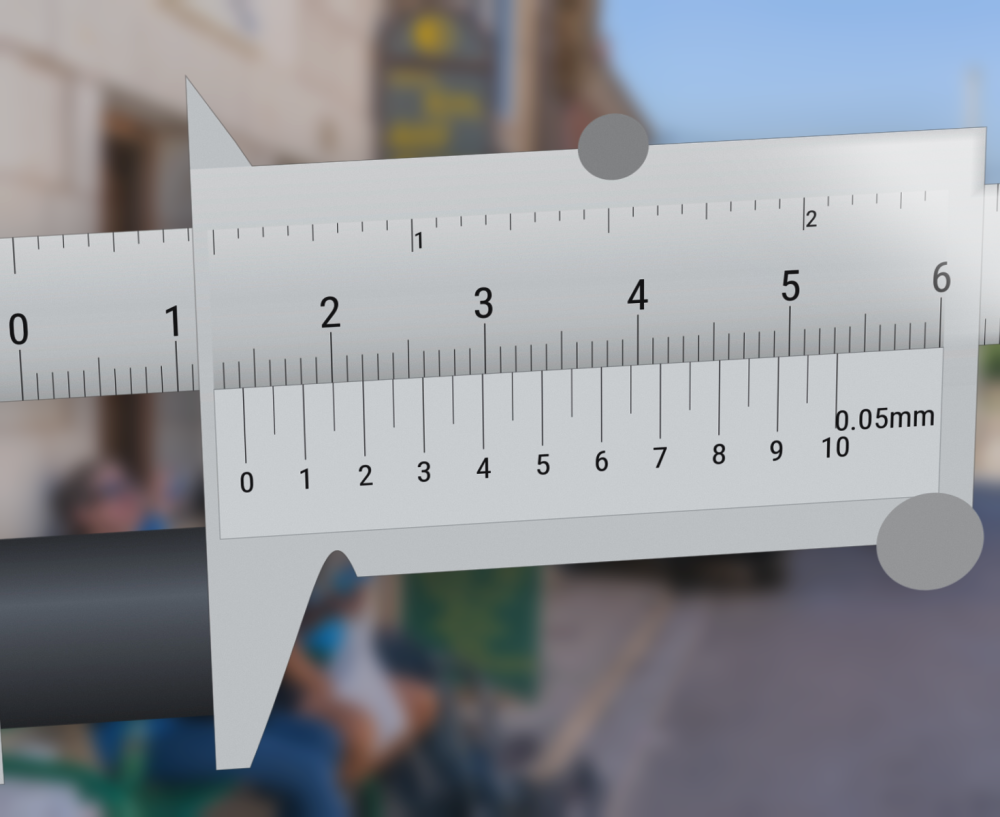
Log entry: 14.2 mm
